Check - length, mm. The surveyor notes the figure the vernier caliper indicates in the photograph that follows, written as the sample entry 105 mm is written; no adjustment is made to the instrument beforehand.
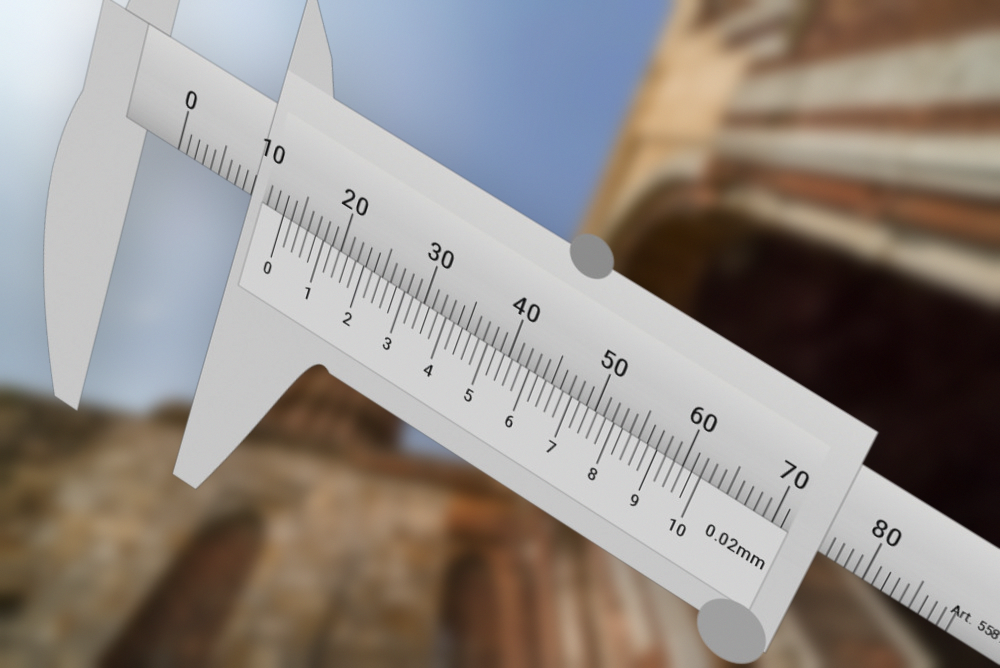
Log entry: 13.0 mm
